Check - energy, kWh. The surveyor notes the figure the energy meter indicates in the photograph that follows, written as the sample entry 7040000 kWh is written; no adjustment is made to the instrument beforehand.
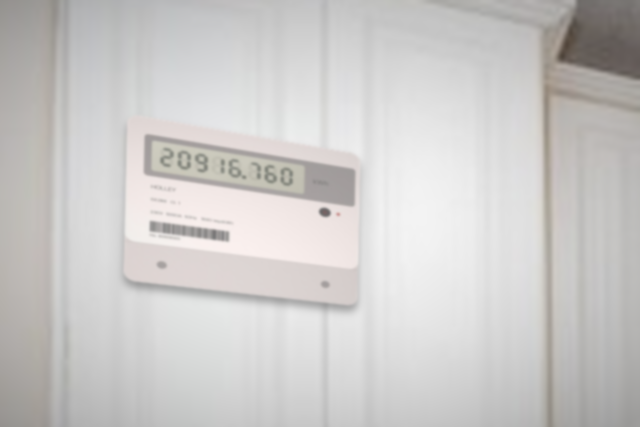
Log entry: 20916.760 kWh
